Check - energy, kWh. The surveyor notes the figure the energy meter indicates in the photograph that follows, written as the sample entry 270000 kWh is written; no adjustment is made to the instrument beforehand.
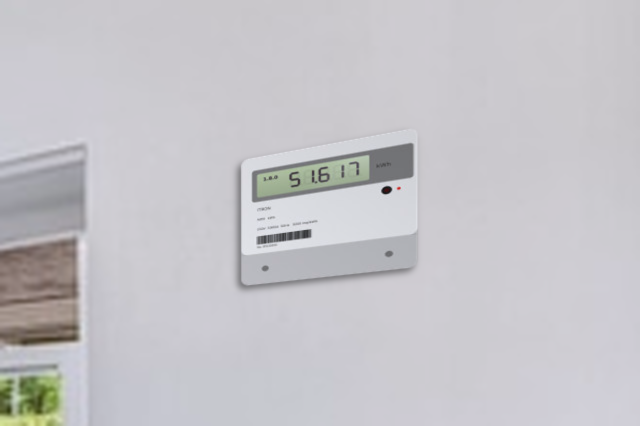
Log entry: 51.617 kWh
